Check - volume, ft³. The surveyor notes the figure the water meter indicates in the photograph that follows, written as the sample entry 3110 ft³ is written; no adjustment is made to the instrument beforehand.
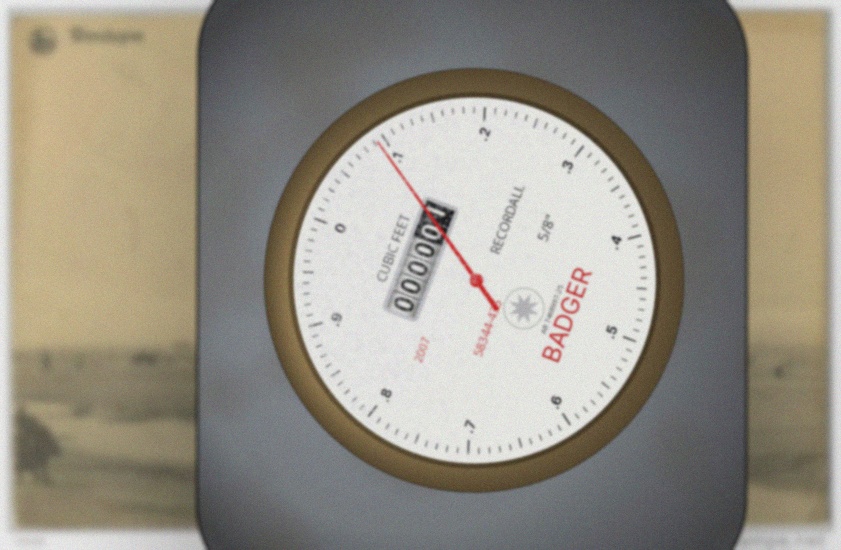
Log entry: 1.09 ft³
